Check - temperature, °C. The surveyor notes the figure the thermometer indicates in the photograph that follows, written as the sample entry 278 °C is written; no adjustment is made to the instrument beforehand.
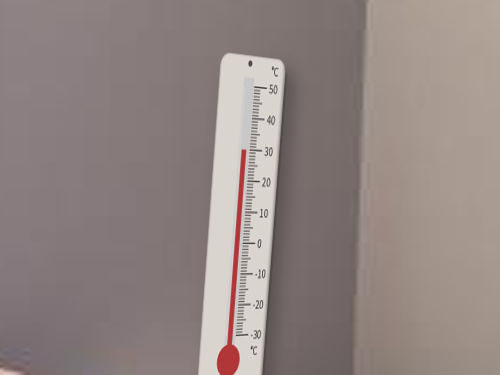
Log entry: 30 °C
